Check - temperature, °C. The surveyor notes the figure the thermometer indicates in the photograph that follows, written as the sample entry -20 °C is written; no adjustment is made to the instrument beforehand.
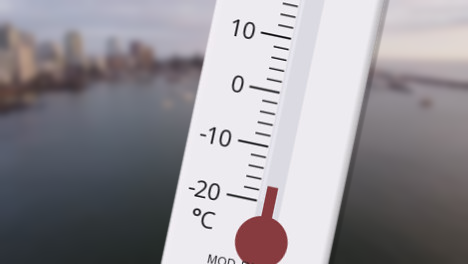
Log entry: -17 °C
